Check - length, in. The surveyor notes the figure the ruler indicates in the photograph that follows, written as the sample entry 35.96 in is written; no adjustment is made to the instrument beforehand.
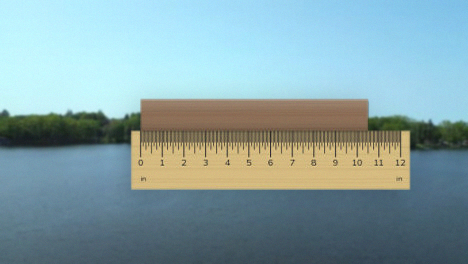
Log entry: 10.5 in
